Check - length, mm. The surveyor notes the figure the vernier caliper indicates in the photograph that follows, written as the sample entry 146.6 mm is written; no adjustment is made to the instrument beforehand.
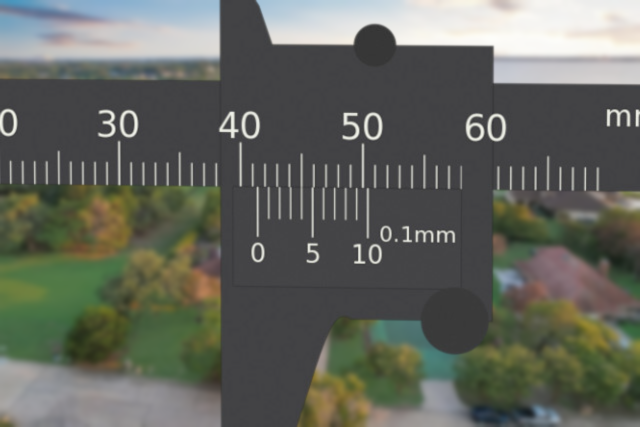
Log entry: 41.4 mm
